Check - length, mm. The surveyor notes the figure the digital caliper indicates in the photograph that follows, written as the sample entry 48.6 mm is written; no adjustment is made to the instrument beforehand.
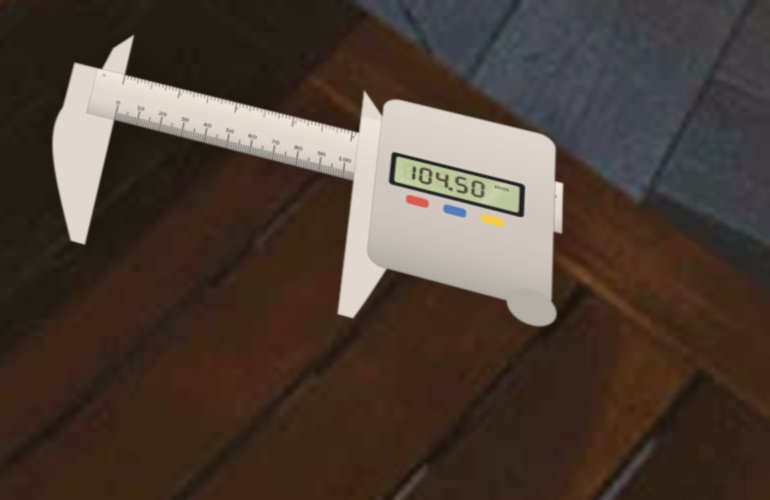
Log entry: 104.50 mm
